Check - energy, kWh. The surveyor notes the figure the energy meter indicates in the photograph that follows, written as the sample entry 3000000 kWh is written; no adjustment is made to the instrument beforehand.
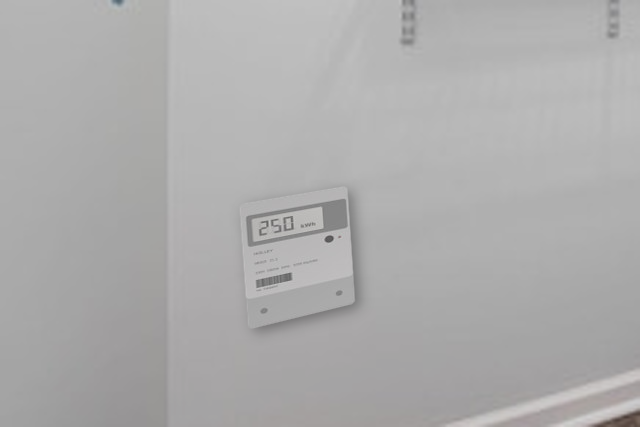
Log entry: 250 kWh
